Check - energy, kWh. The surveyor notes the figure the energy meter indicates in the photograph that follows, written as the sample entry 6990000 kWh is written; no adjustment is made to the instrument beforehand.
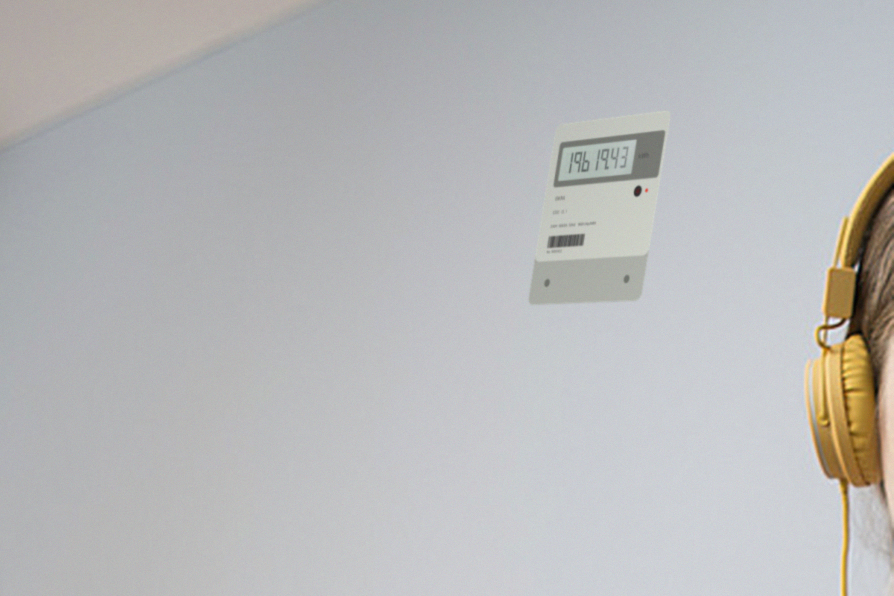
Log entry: 19619.43 kWh
